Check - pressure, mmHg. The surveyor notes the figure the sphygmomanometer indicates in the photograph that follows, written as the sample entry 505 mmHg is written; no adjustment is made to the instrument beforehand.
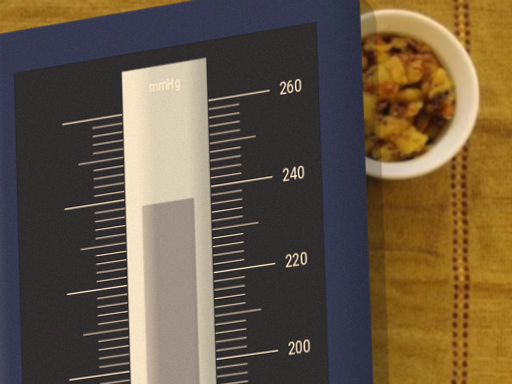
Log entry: 238 mmHg
